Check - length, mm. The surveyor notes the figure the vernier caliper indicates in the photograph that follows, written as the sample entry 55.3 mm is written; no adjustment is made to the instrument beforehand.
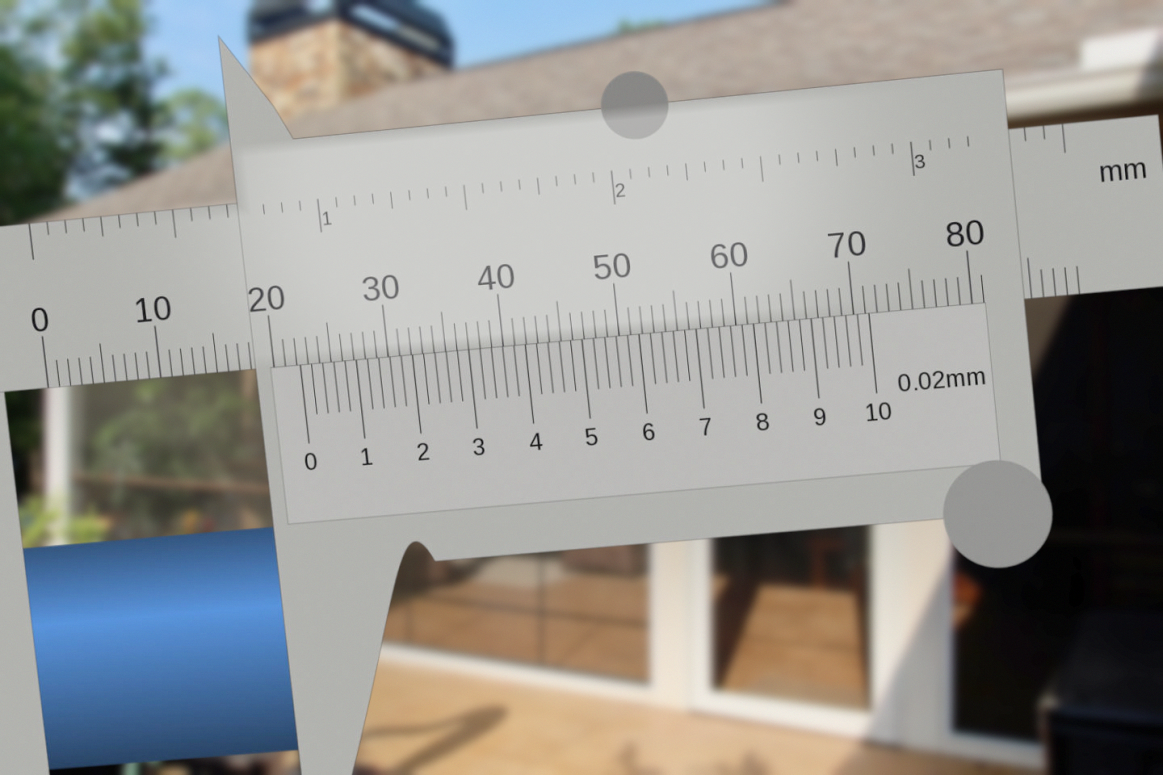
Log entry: 22.3 mm
